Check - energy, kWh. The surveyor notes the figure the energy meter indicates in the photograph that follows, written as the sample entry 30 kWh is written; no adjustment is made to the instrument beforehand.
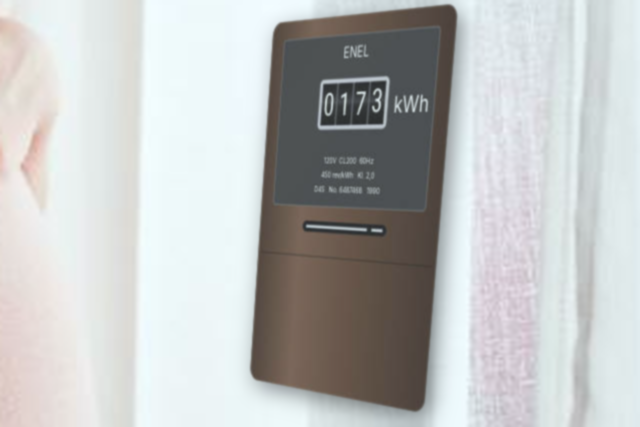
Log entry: 173 kWh
